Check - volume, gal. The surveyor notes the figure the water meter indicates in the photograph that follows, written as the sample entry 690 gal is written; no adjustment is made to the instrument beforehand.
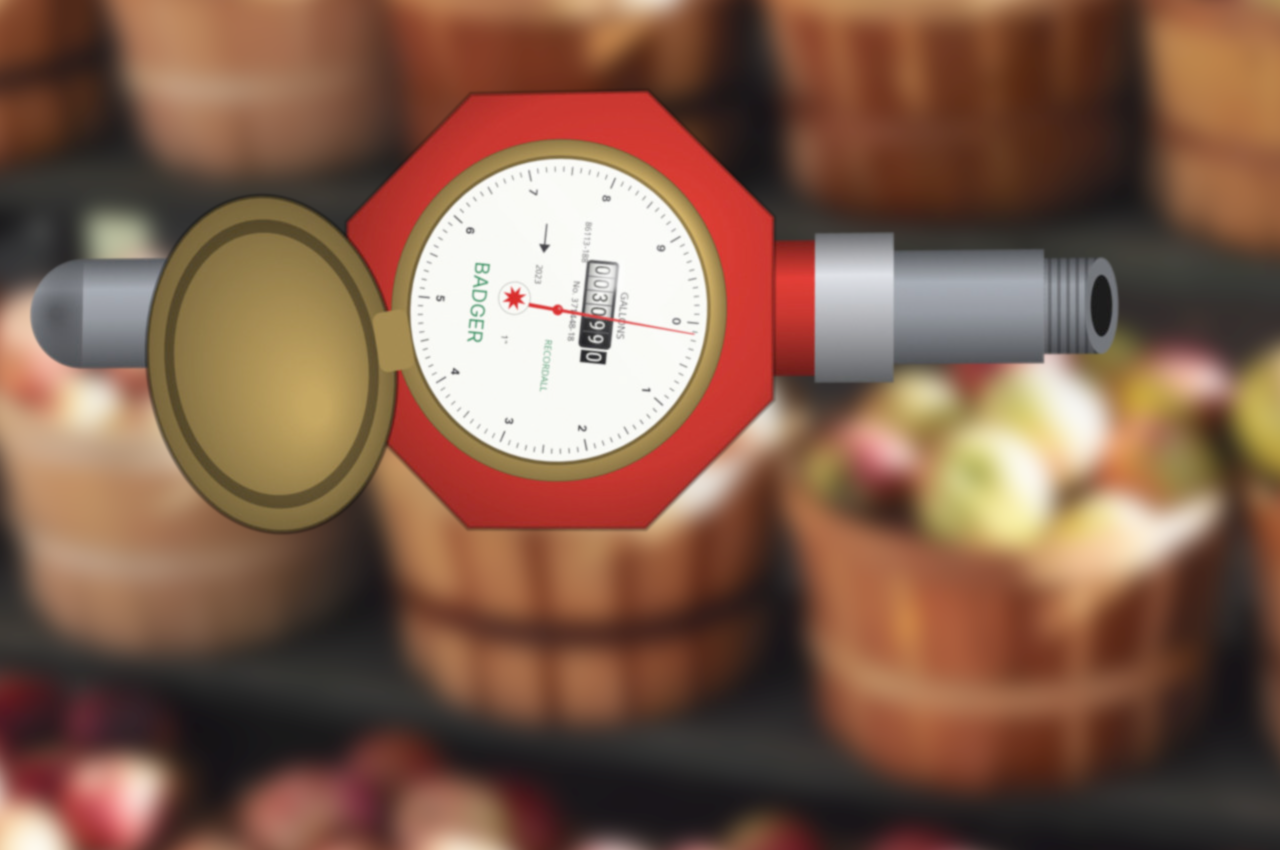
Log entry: 30990.1 gal
